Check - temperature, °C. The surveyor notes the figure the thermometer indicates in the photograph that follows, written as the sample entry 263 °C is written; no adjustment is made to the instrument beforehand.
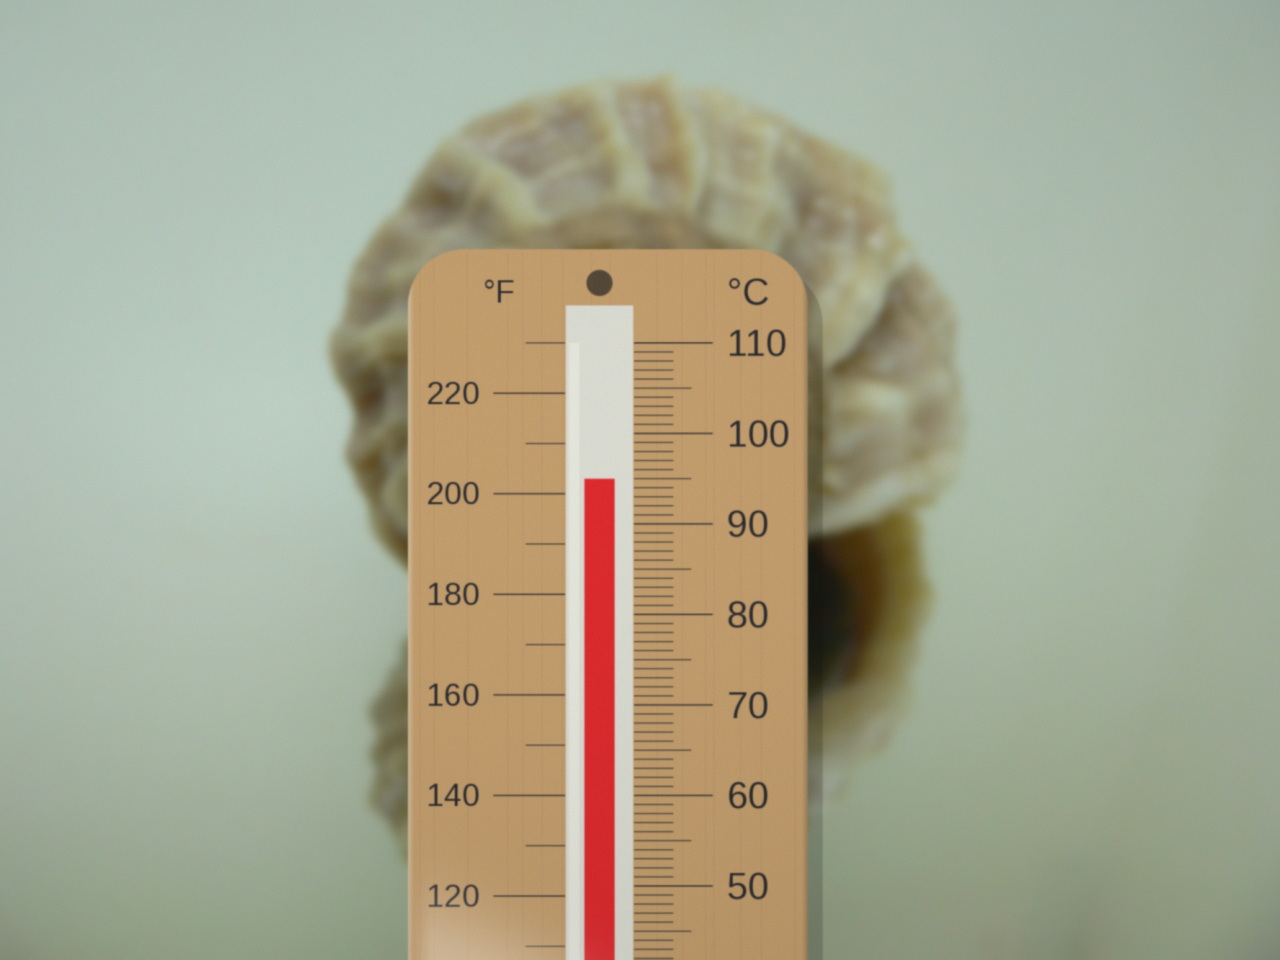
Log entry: 95 °C
